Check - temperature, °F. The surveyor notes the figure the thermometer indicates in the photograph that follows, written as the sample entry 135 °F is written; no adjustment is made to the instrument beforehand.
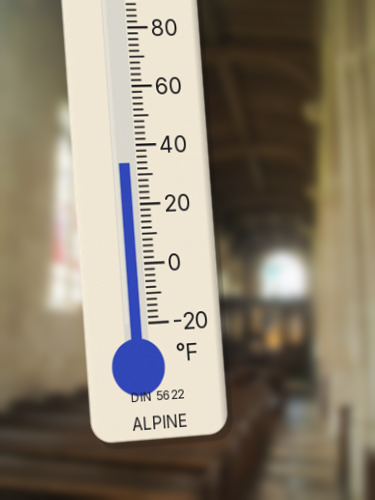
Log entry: 34 °F
